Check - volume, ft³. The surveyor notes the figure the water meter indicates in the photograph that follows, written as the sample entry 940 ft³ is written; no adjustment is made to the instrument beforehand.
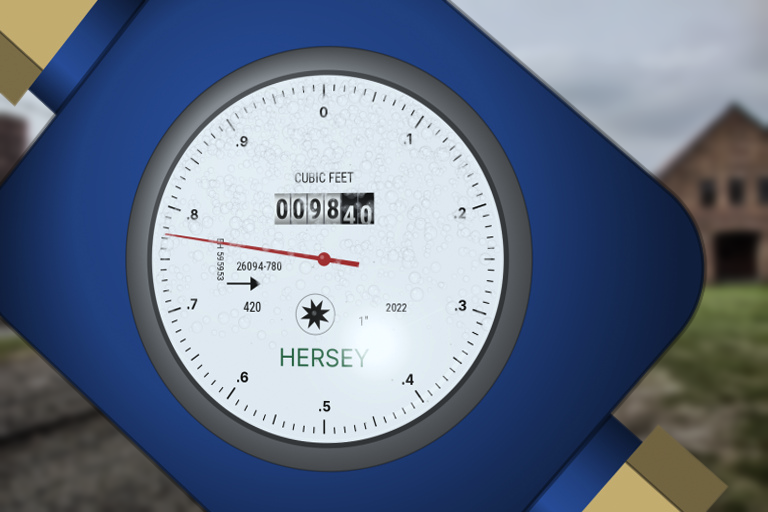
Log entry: 9839.77 ft³
